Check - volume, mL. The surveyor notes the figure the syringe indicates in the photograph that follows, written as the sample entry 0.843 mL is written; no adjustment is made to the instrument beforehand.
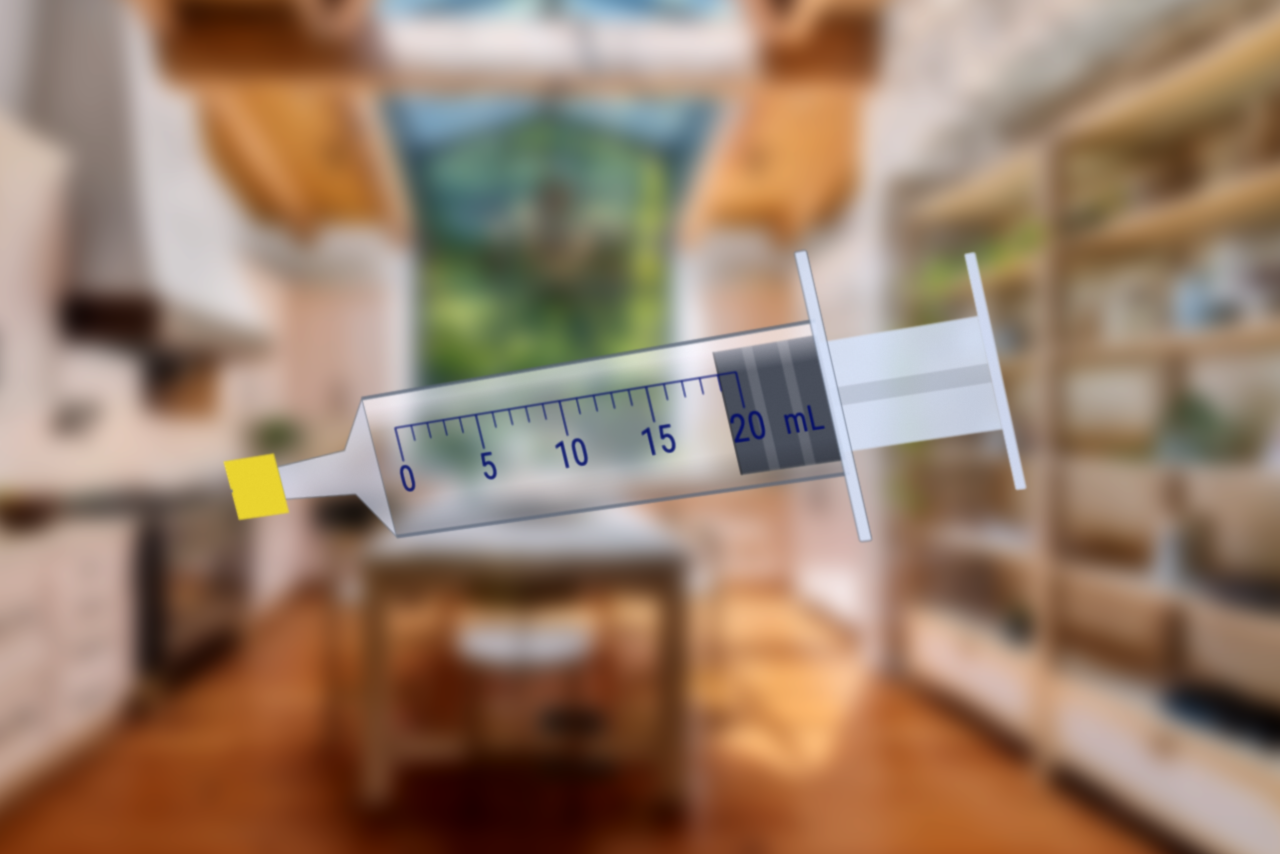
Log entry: 19 mL
